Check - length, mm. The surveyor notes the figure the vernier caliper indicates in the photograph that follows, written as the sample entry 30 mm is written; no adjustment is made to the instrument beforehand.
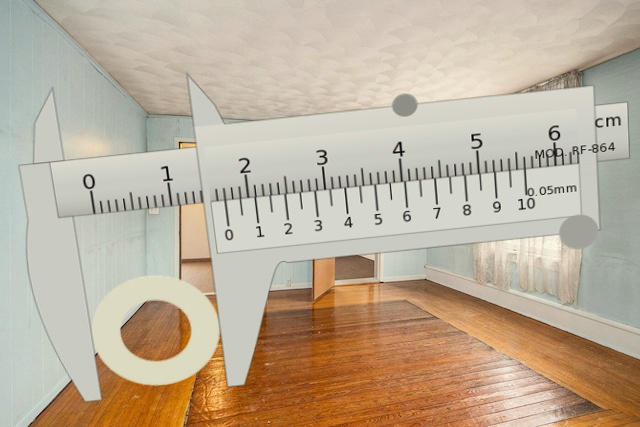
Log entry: 17.0 mm
